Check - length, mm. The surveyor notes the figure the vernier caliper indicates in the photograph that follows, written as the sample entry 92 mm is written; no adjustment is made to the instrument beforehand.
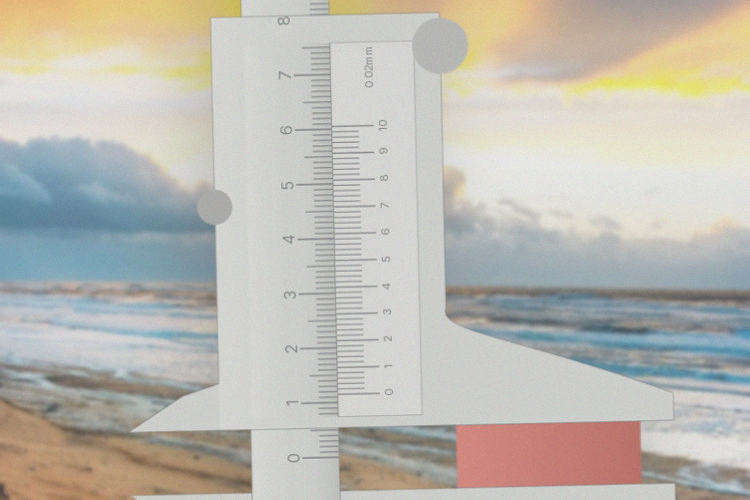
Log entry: 11.5 mm
